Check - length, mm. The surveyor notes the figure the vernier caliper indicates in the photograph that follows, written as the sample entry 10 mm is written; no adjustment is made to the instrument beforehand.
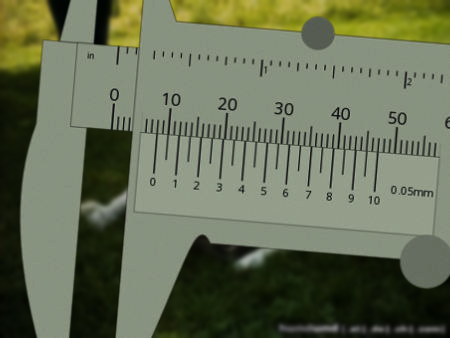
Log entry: 8.0 mm
